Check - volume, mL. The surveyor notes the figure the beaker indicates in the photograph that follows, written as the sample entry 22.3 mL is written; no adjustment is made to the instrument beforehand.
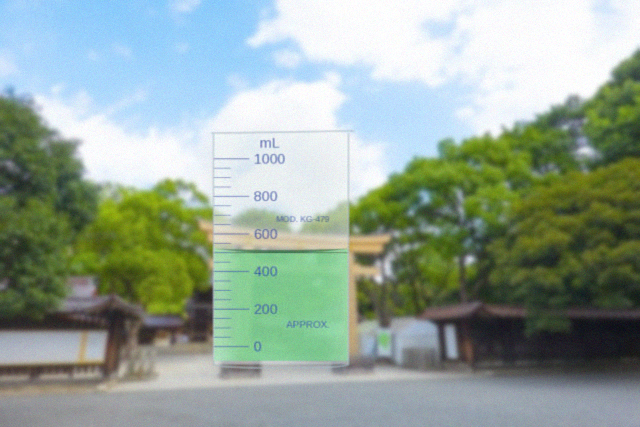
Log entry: 500 mL
